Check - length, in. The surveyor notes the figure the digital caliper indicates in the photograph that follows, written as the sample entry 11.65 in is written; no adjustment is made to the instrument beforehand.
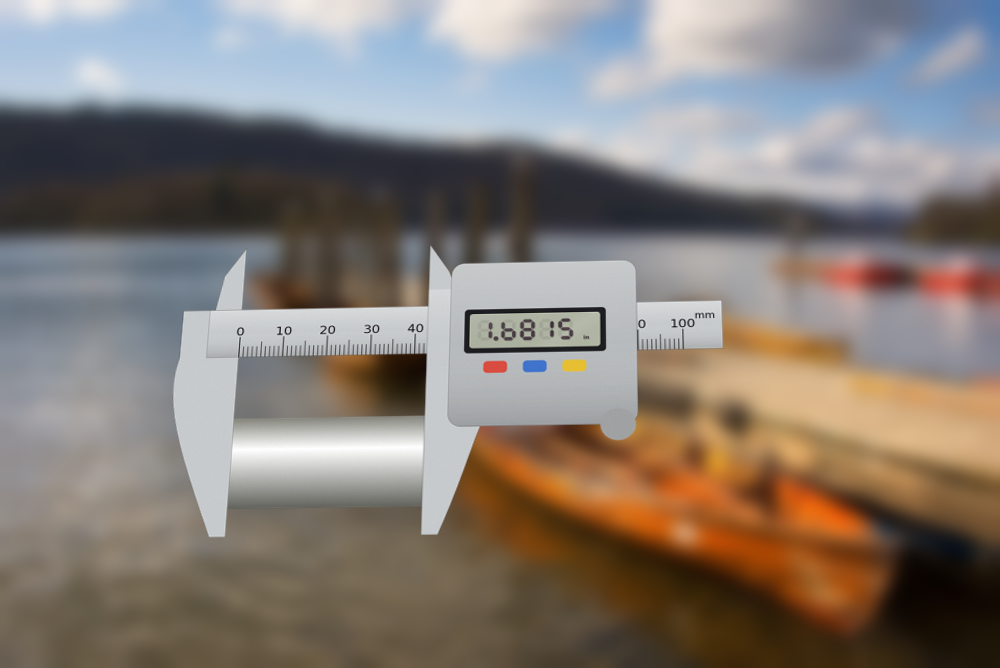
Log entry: 1.6815 in
